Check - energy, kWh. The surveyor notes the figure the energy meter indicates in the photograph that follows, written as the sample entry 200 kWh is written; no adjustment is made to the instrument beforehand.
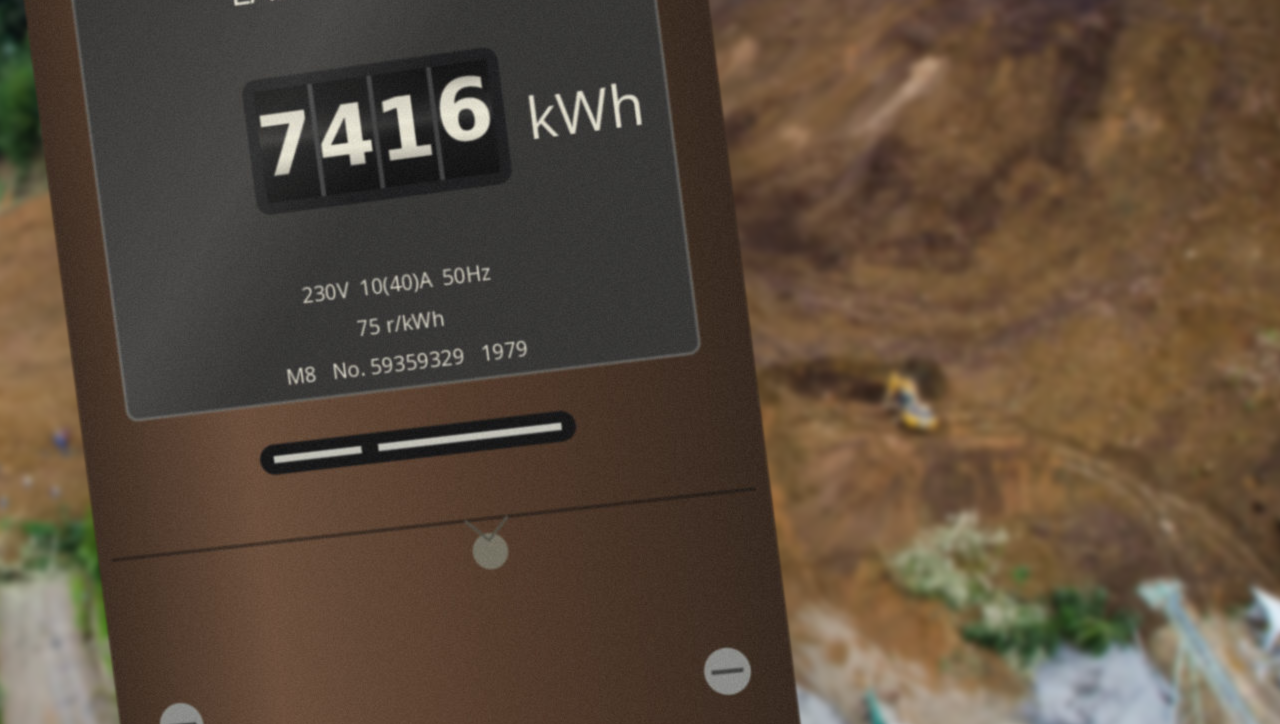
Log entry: 7416 kWh
